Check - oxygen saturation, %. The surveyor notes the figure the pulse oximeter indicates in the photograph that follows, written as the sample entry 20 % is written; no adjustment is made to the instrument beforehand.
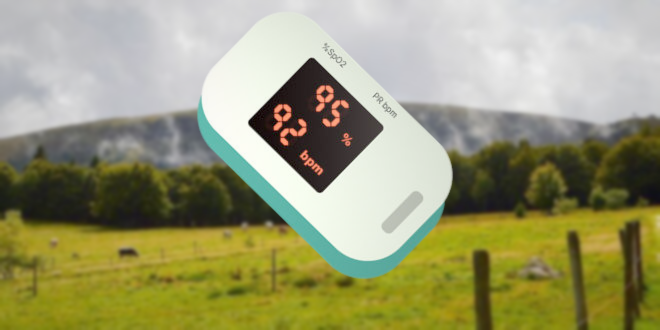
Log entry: 95 %
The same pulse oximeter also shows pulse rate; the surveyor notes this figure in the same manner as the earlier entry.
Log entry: 92 bpm
